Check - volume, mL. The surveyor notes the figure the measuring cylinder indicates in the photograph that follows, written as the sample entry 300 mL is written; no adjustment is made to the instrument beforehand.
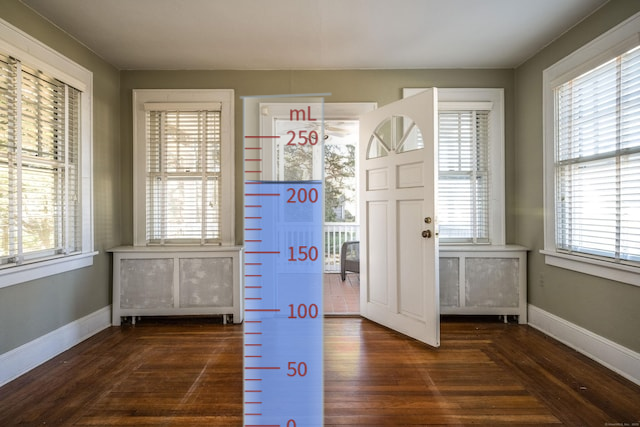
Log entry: 210 mL
